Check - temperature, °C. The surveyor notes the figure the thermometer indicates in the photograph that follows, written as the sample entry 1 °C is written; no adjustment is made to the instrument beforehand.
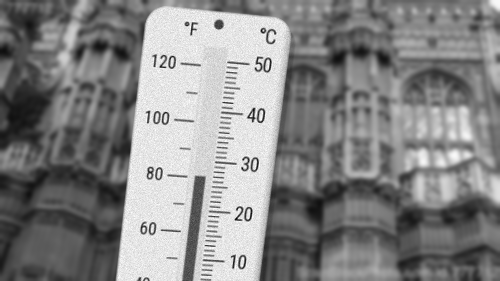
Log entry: 27 °C
